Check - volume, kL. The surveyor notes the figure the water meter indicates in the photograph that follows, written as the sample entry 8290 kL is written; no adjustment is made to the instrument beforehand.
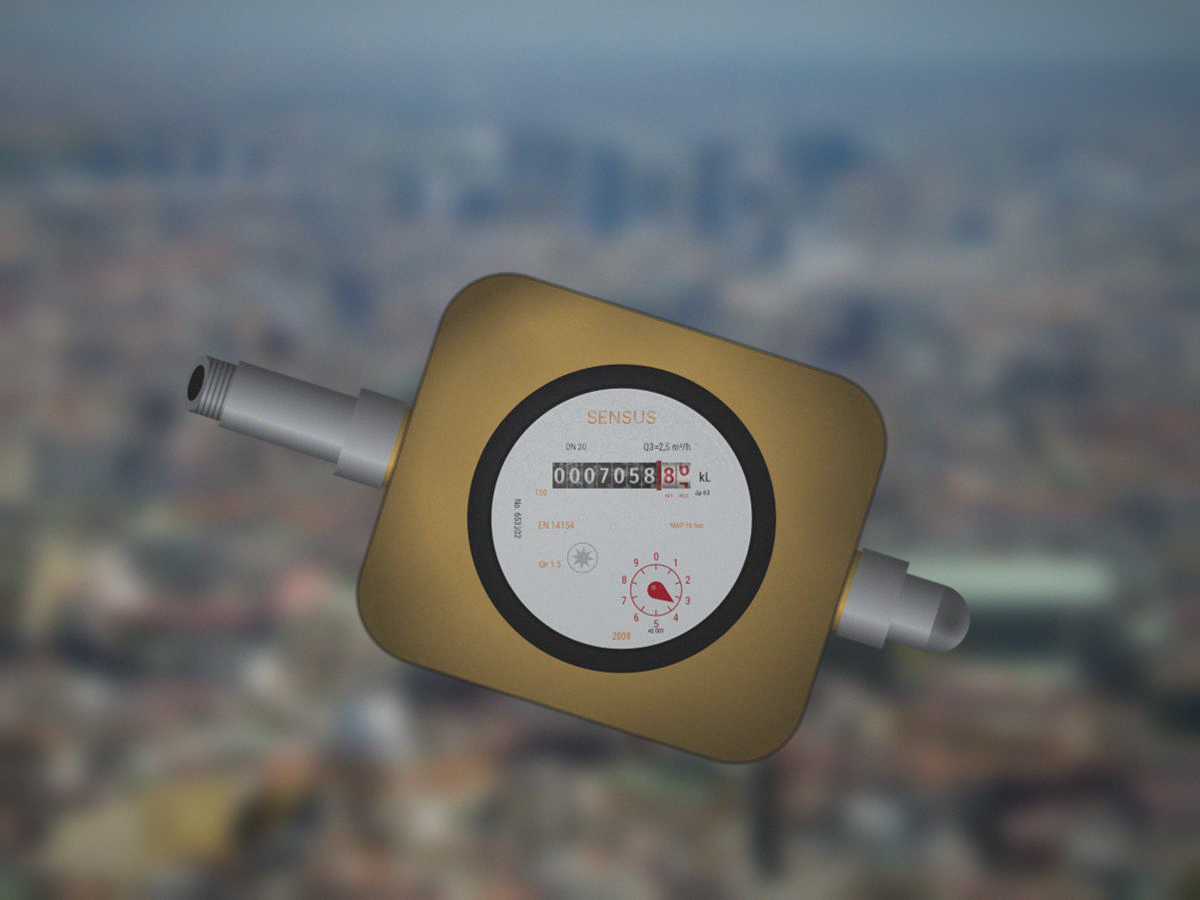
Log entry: 7058.863 kL
